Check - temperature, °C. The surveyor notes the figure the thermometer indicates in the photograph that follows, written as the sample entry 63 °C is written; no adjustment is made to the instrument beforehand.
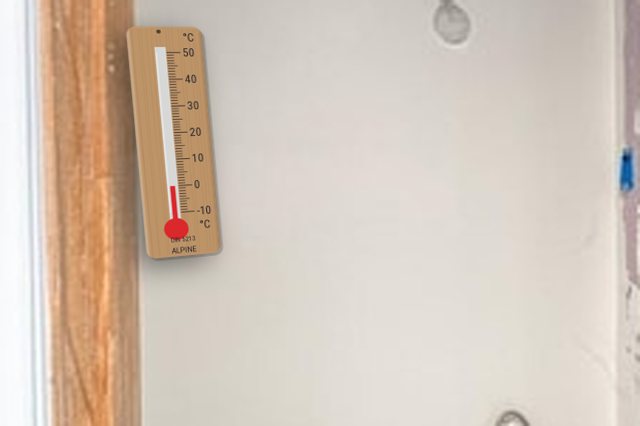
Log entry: 0 °C
